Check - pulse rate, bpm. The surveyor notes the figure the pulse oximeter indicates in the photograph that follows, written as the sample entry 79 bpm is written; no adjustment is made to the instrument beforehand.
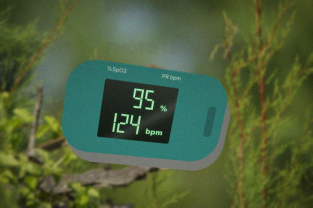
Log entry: 124 bpm
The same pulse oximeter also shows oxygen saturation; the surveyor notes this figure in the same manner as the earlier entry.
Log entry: 95 %
